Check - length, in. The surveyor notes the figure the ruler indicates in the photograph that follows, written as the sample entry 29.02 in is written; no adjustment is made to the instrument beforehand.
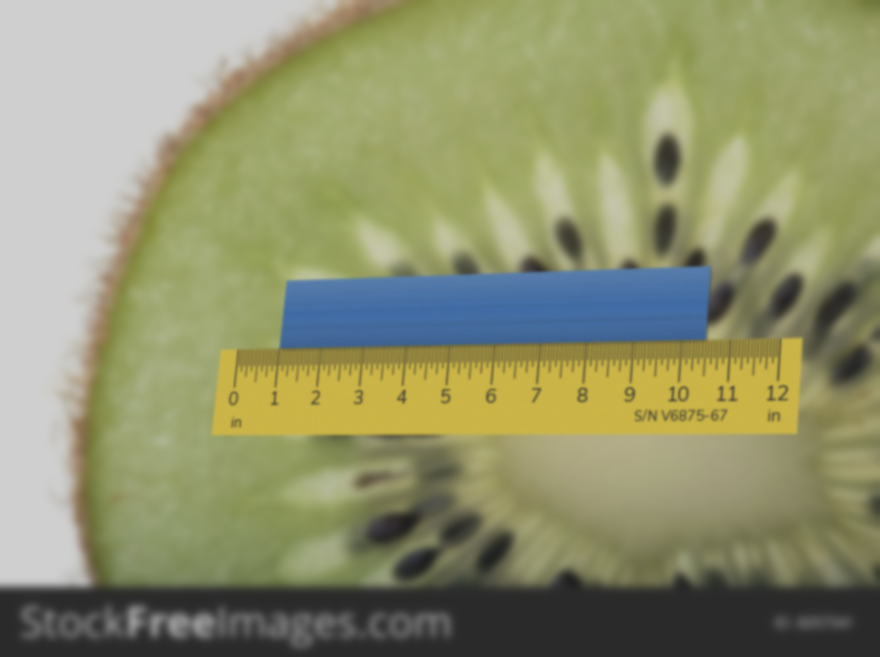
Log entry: 9.5 in
